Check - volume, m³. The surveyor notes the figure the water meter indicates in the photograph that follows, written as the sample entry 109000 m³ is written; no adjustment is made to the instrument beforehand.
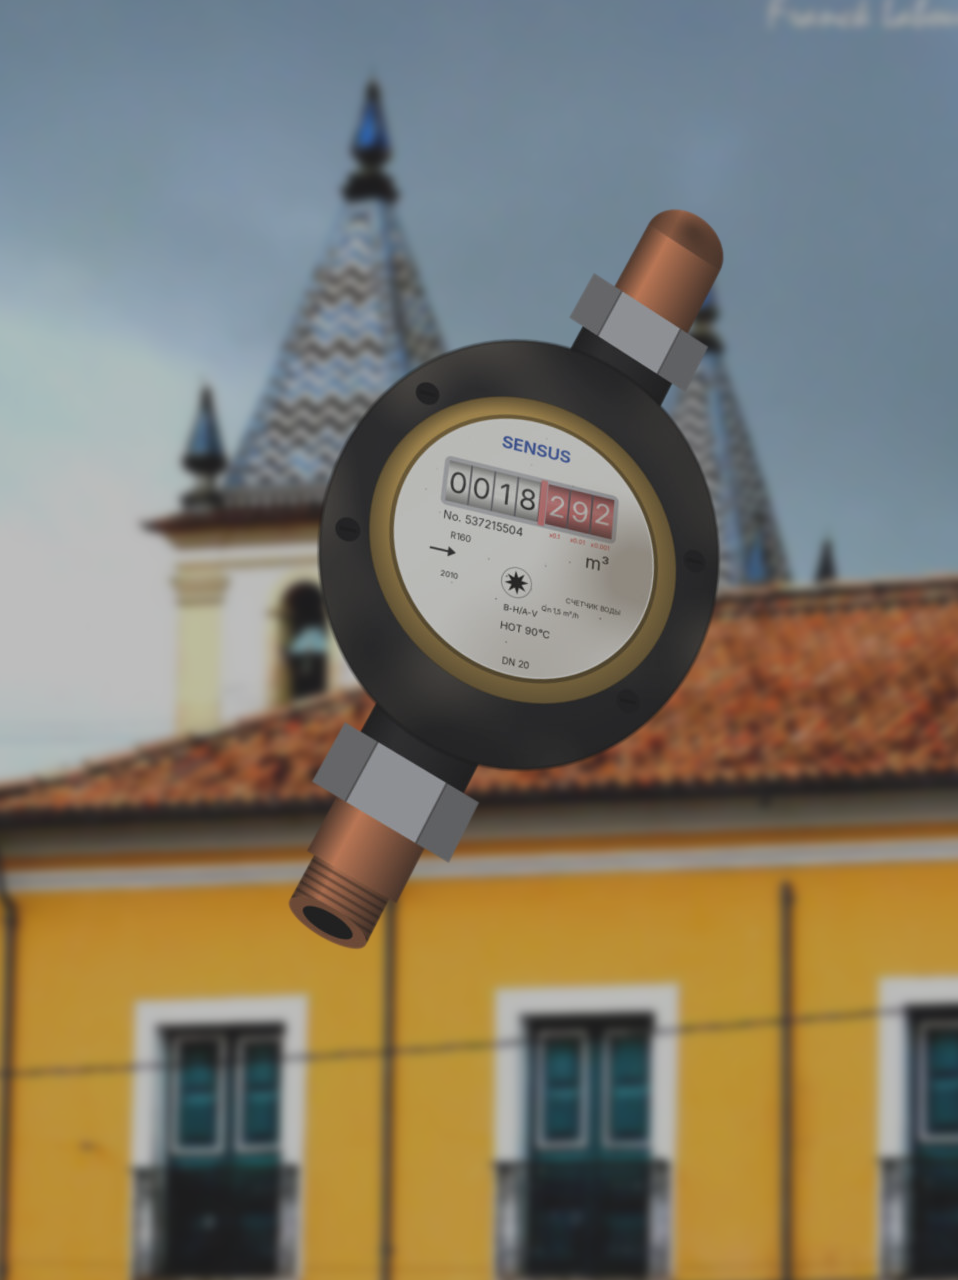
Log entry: 18.292 m³
